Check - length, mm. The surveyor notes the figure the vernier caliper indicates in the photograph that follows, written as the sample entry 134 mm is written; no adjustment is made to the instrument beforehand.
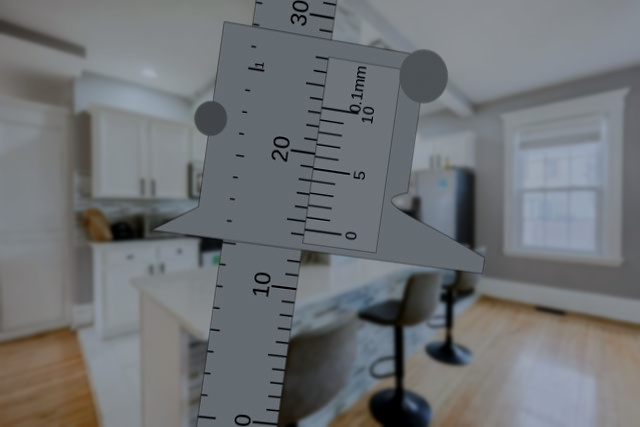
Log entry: 14.4 mm
